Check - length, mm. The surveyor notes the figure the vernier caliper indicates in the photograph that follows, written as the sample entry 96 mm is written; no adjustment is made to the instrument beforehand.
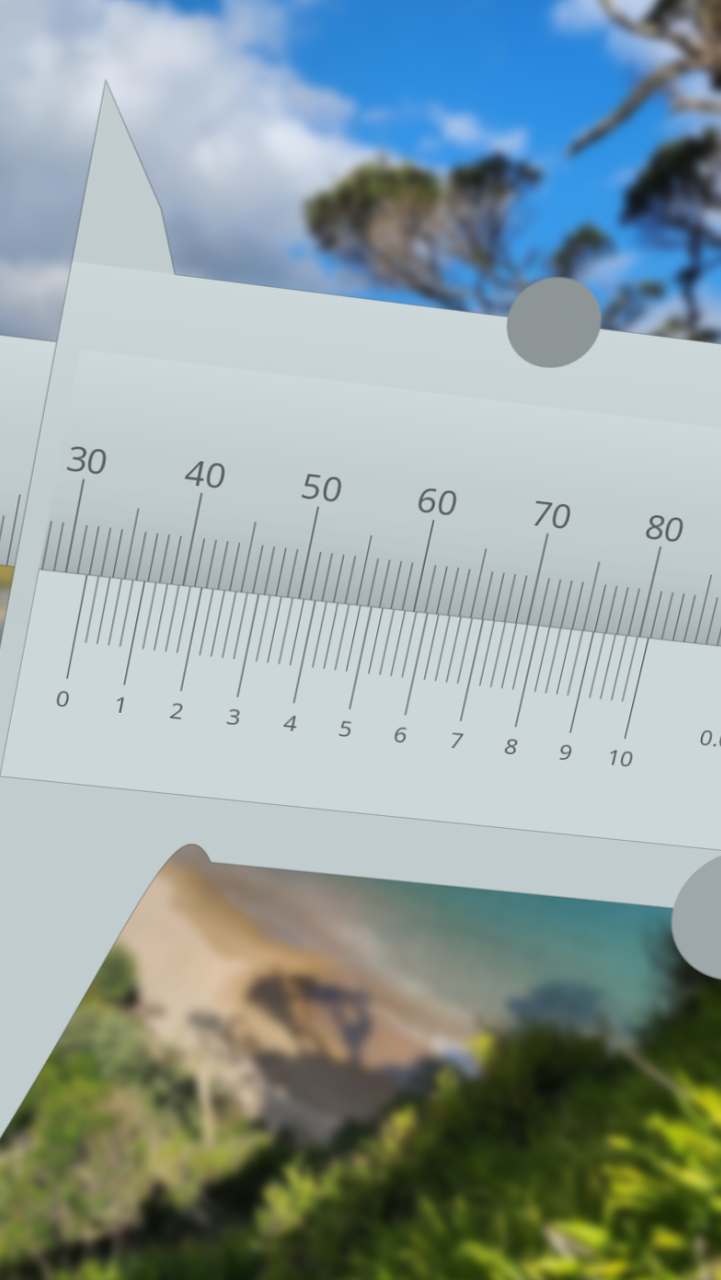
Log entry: 31.8 mm
